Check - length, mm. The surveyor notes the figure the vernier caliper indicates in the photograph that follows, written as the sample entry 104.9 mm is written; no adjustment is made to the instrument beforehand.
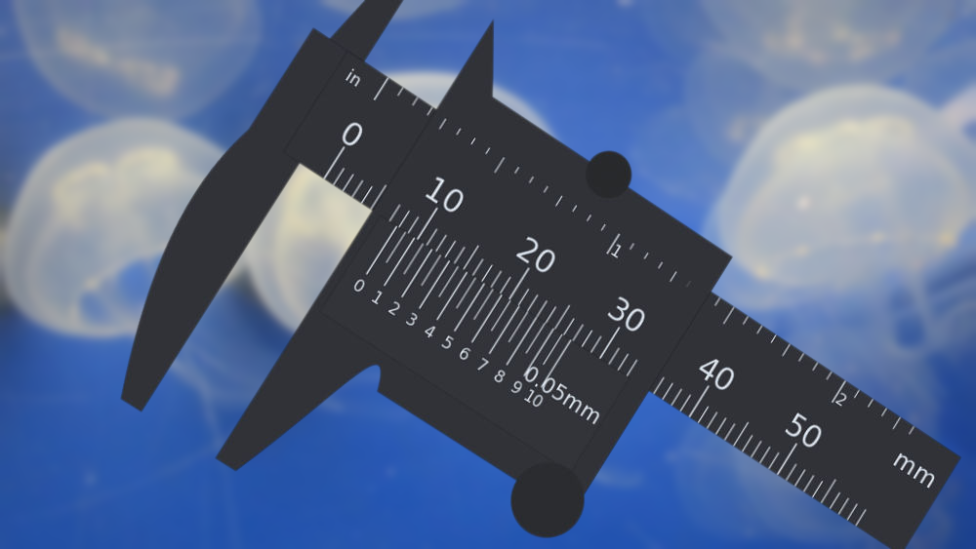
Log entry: 7.8 mm
